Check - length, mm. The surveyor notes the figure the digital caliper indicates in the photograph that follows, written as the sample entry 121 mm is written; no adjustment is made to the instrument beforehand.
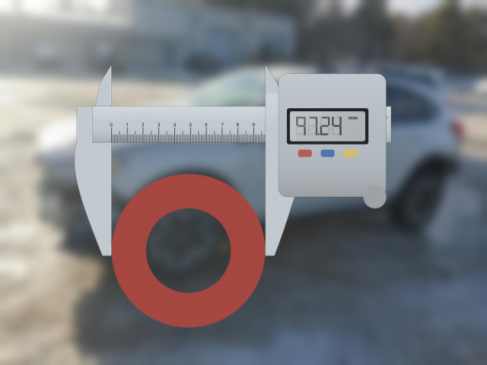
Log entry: 97.24 mm
